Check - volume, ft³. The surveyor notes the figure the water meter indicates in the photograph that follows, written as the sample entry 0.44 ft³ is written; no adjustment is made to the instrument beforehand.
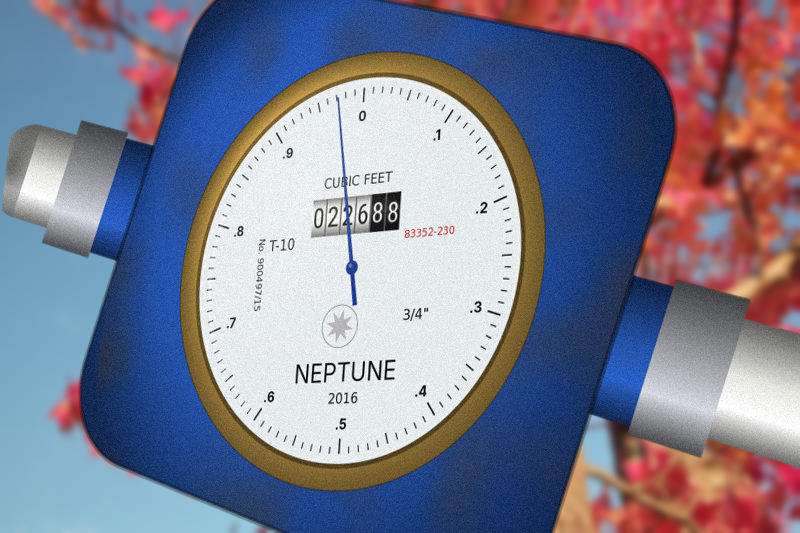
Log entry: 22687.97 ft³
